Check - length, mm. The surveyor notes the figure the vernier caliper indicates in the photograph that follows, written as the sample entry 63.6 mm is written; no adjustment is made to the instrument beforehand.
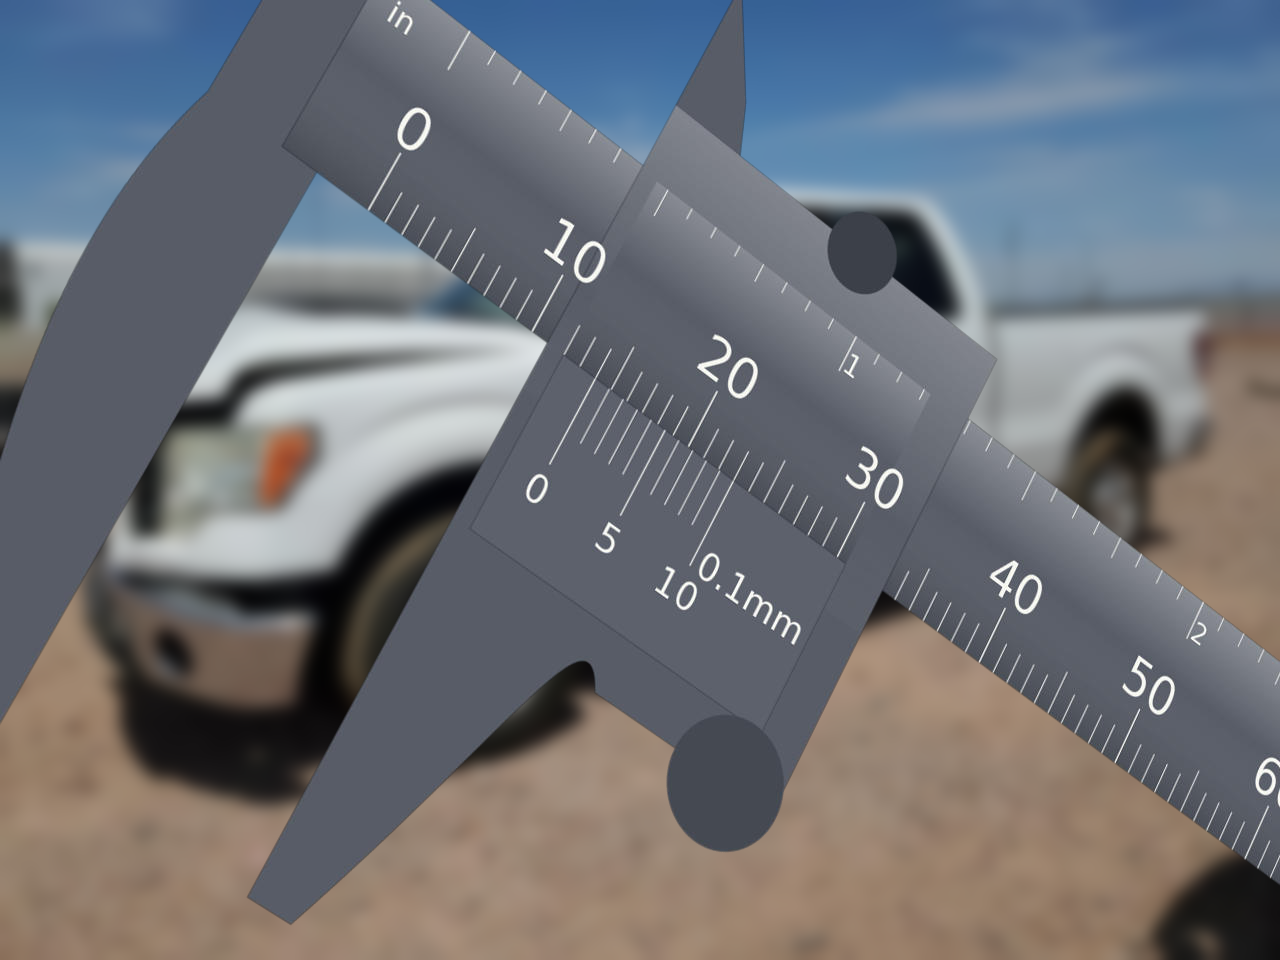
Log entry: 14.0 mm
